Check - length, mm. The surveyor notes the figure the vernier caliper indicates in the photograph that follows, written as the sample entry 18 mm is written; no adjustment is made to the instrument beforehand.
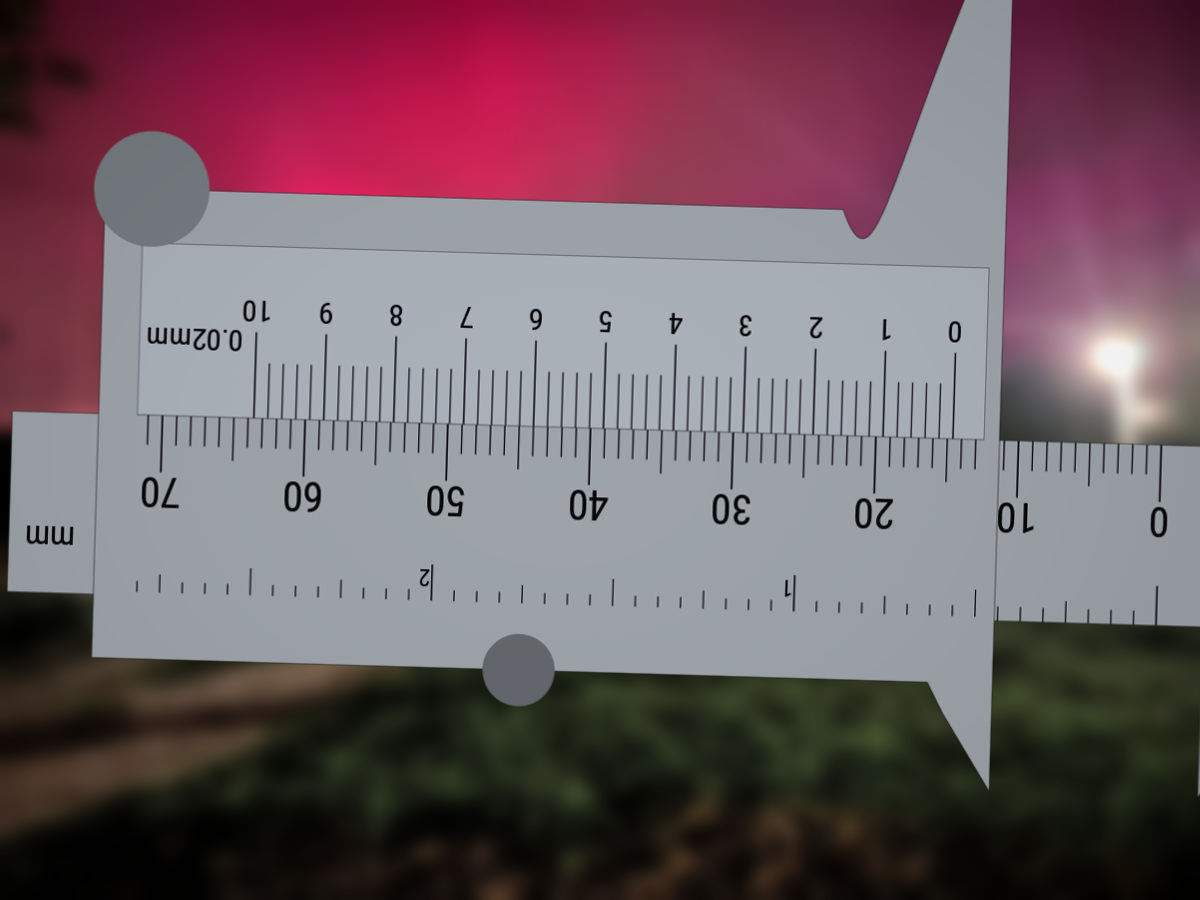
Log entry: 14.6 mm
